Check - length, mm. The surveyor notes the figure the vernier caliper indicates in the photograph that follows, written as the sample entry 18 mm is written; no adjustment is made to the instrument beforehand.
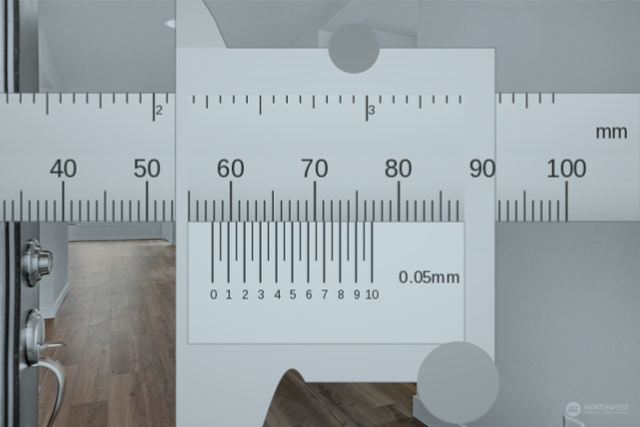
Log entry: 57.8 mm
